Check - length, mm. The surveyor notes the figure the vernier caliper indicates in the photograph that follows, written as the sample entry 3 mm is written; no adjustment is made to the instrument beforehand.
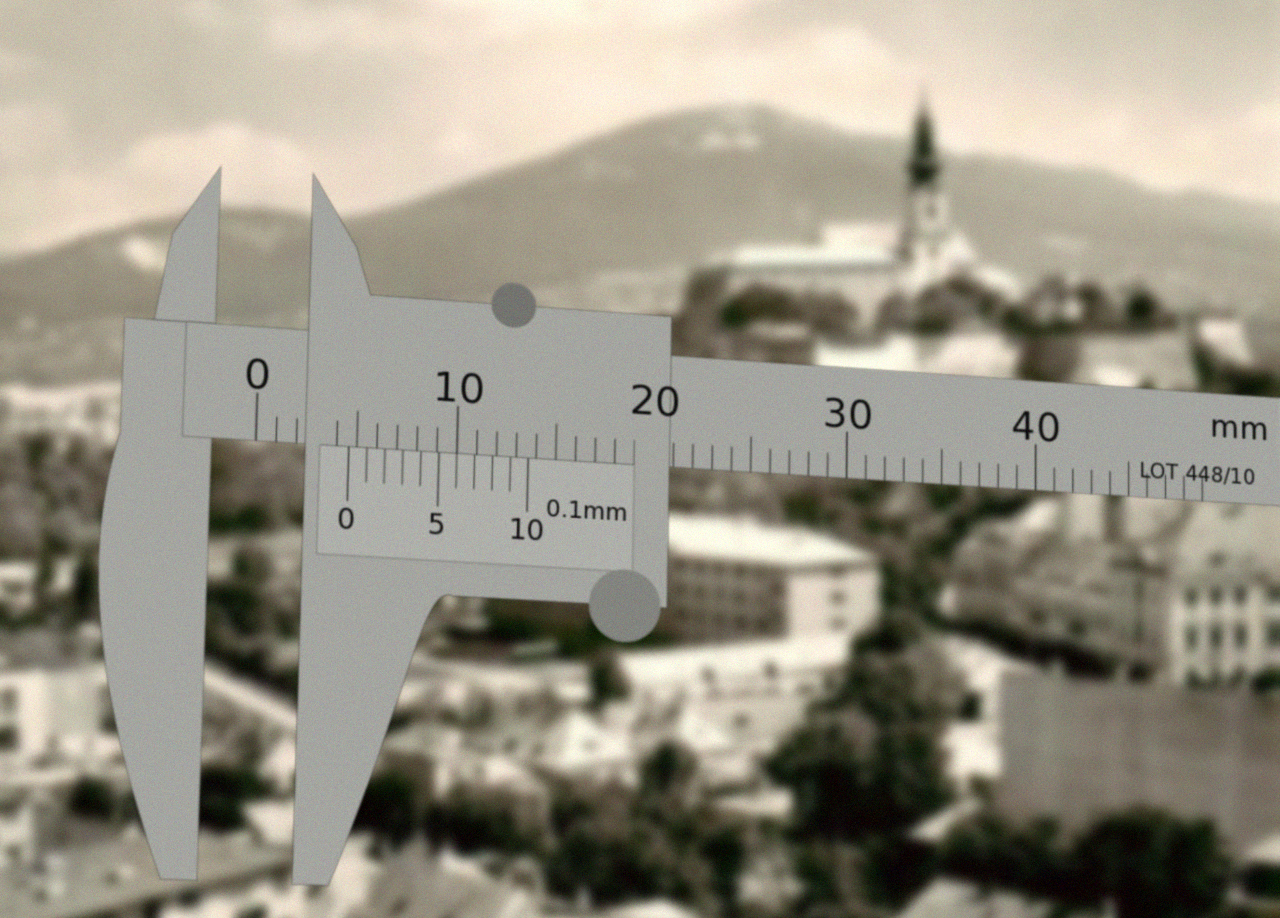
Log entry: 4.6 mm
